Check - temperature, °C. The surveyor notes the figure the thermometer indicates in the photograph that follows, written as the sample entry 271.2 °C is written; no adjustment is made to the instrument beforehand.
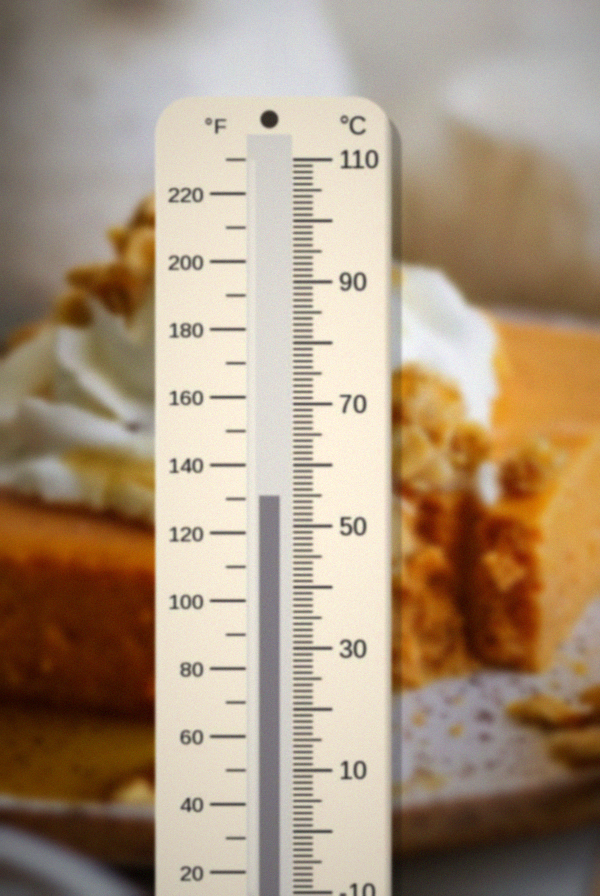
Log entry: 55 °C
